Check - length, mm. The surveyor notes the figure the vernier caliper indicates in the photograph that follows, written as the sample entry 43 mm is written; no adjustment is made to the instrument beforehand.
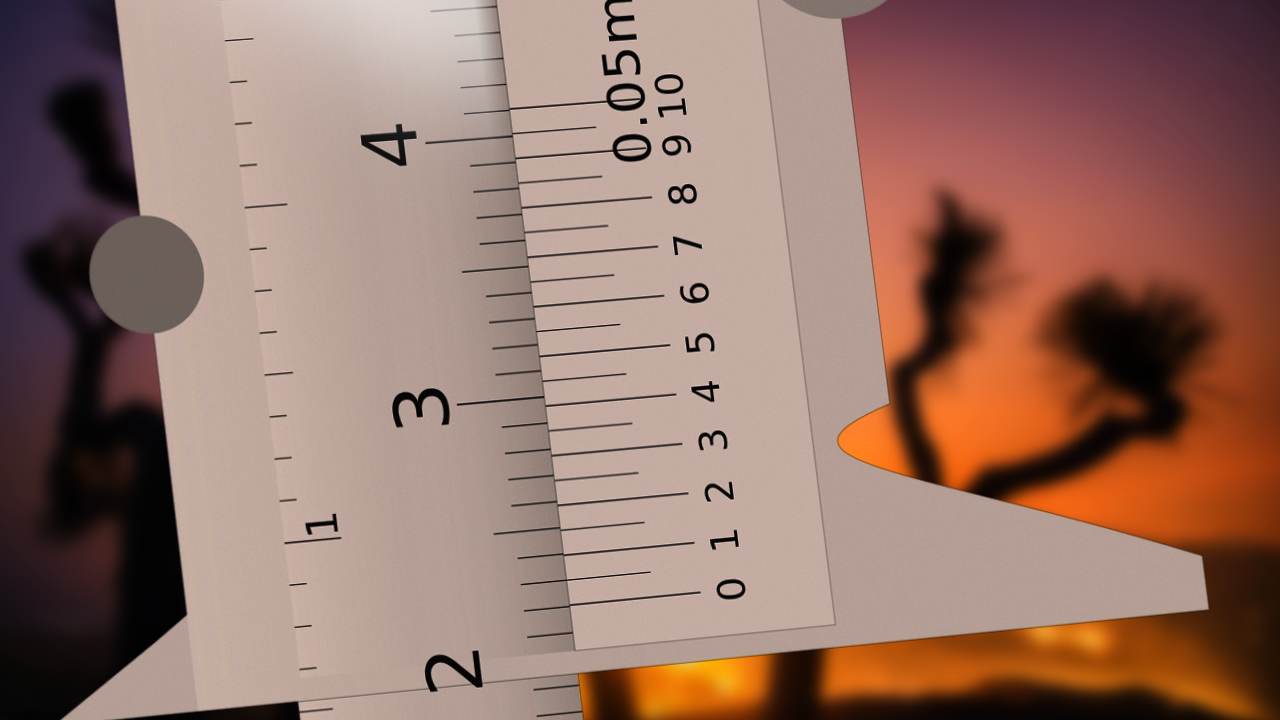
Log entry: 22.05 mm
